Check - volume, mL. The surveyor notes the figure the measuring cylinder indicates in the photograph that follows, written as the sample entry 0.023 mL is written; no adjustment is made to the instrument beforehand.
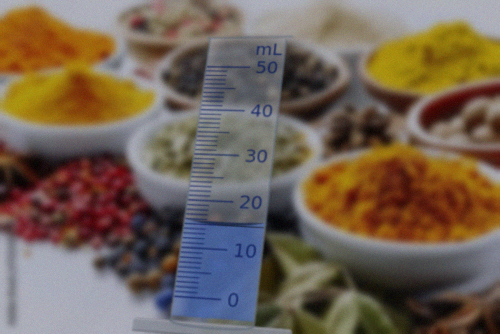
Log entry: 15 mL
